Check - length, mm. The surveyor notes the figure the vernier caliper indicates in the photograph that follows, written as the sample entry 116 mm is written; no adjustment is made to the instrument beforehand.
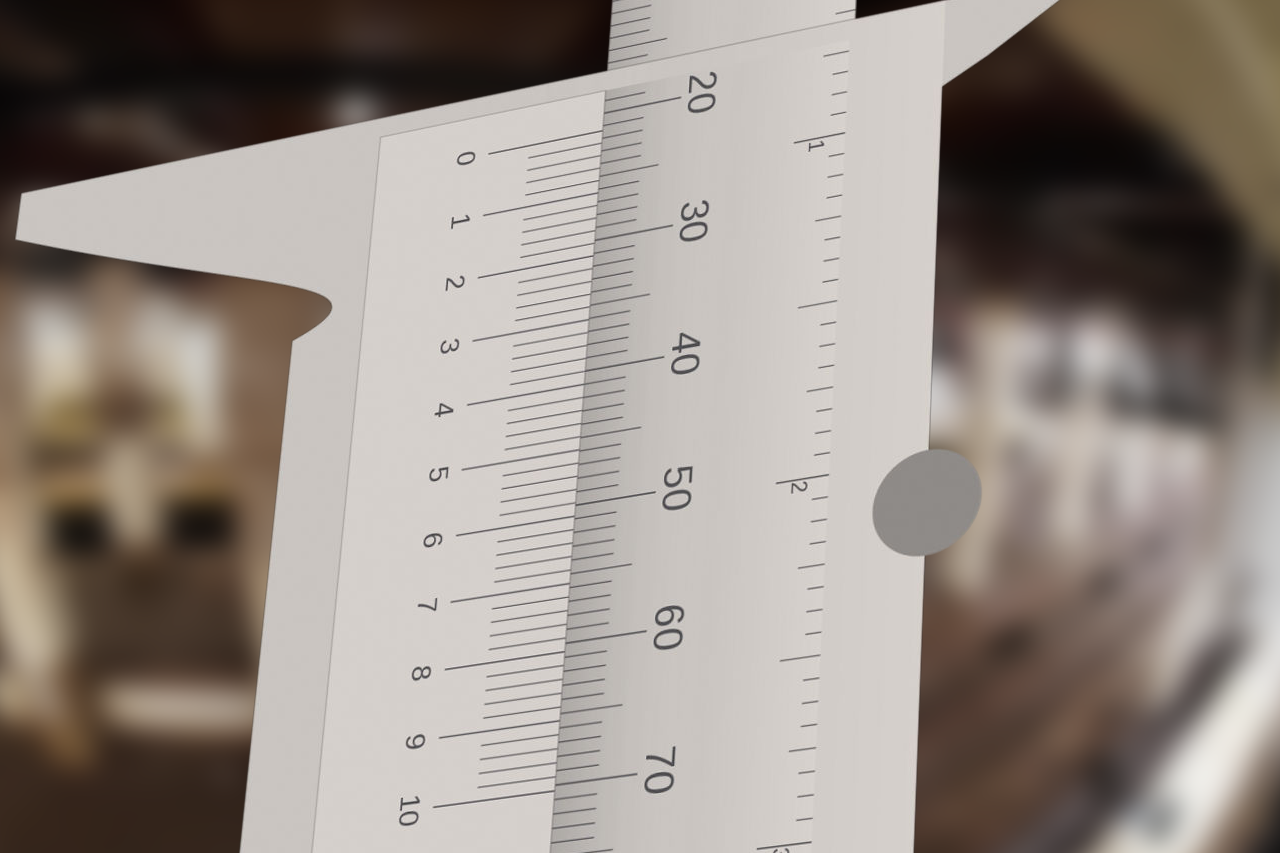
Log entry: 21.4 mm
